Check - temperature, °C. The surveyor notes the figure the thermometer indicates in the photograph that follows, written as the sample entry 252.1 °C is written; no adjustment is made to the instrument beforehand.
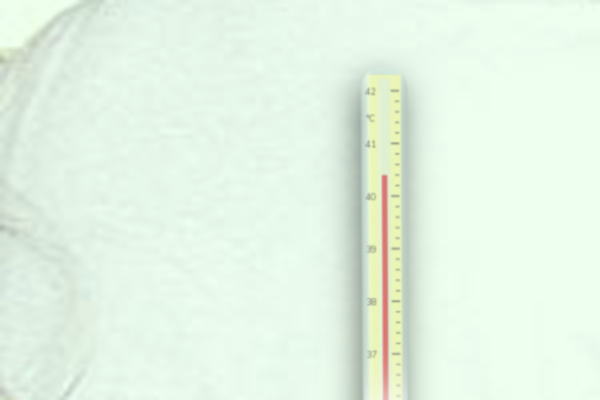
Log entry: 40.4 °C
